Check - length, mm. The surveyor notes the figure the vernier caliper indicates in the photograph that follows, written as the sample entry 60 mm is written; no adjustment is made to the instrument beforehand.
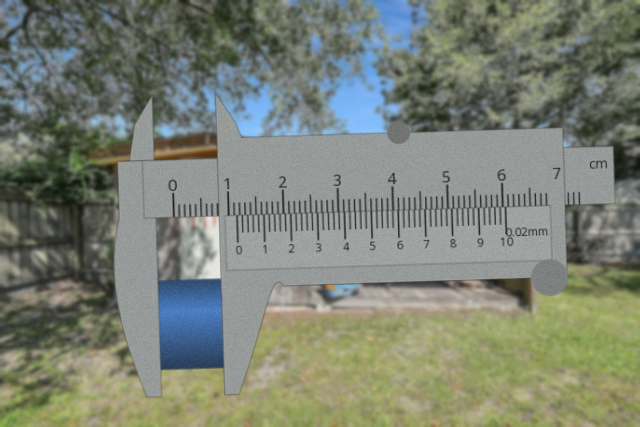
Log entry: 11.5 mm
